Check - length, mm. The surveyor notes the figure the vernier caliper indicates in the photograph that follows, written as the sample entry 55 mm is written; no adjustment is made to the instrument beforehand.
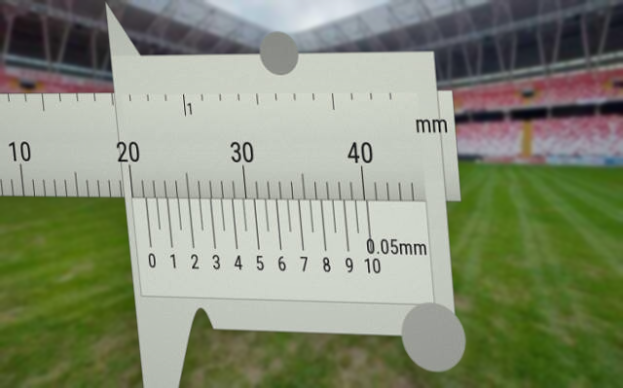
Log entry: 21.2 mm
